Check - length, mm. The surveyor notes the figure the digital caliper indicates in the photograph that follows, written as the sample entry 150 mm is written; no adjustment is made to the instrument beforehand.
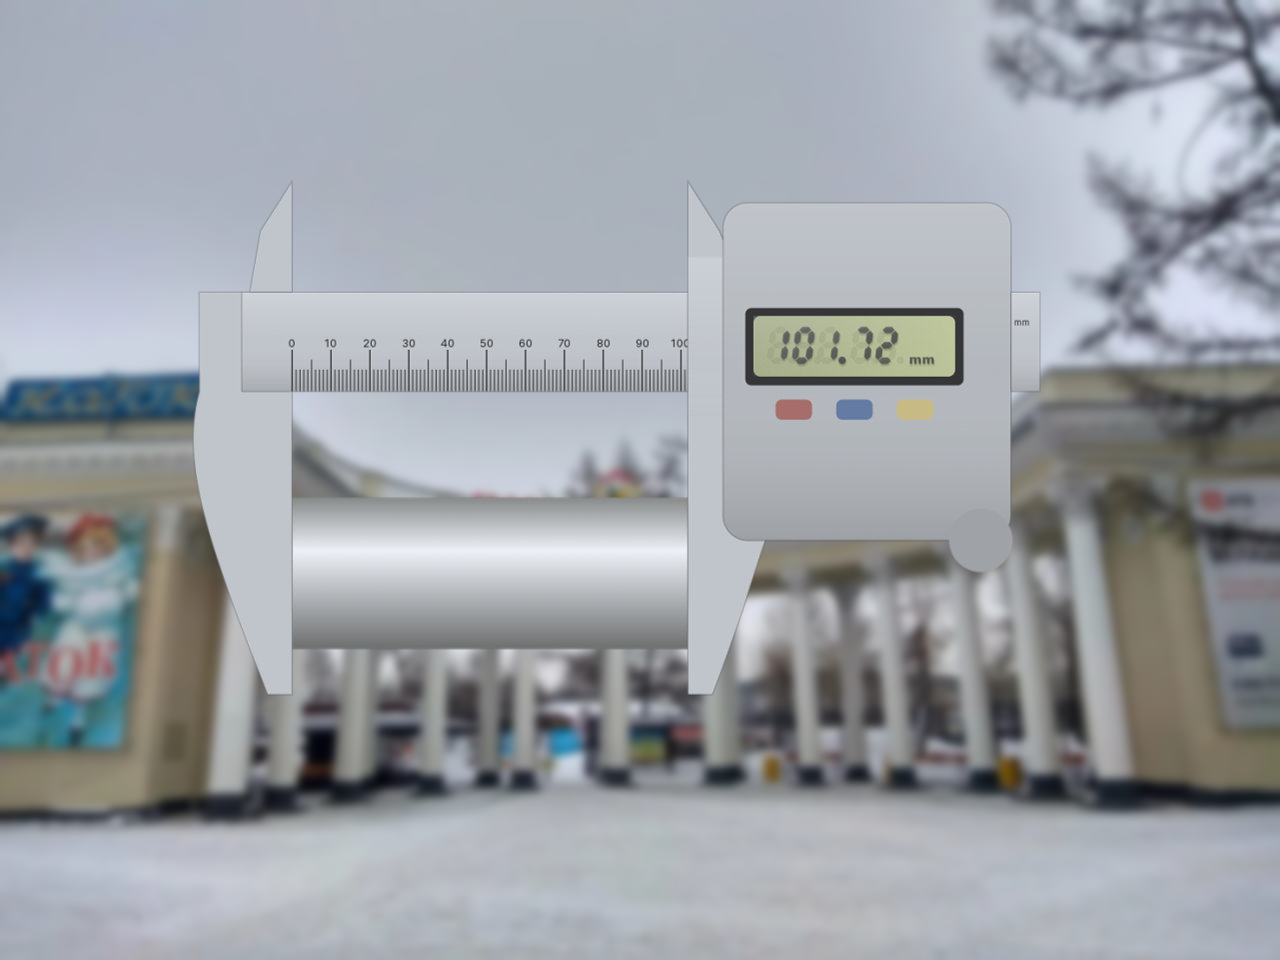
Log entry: 101.72 mm
